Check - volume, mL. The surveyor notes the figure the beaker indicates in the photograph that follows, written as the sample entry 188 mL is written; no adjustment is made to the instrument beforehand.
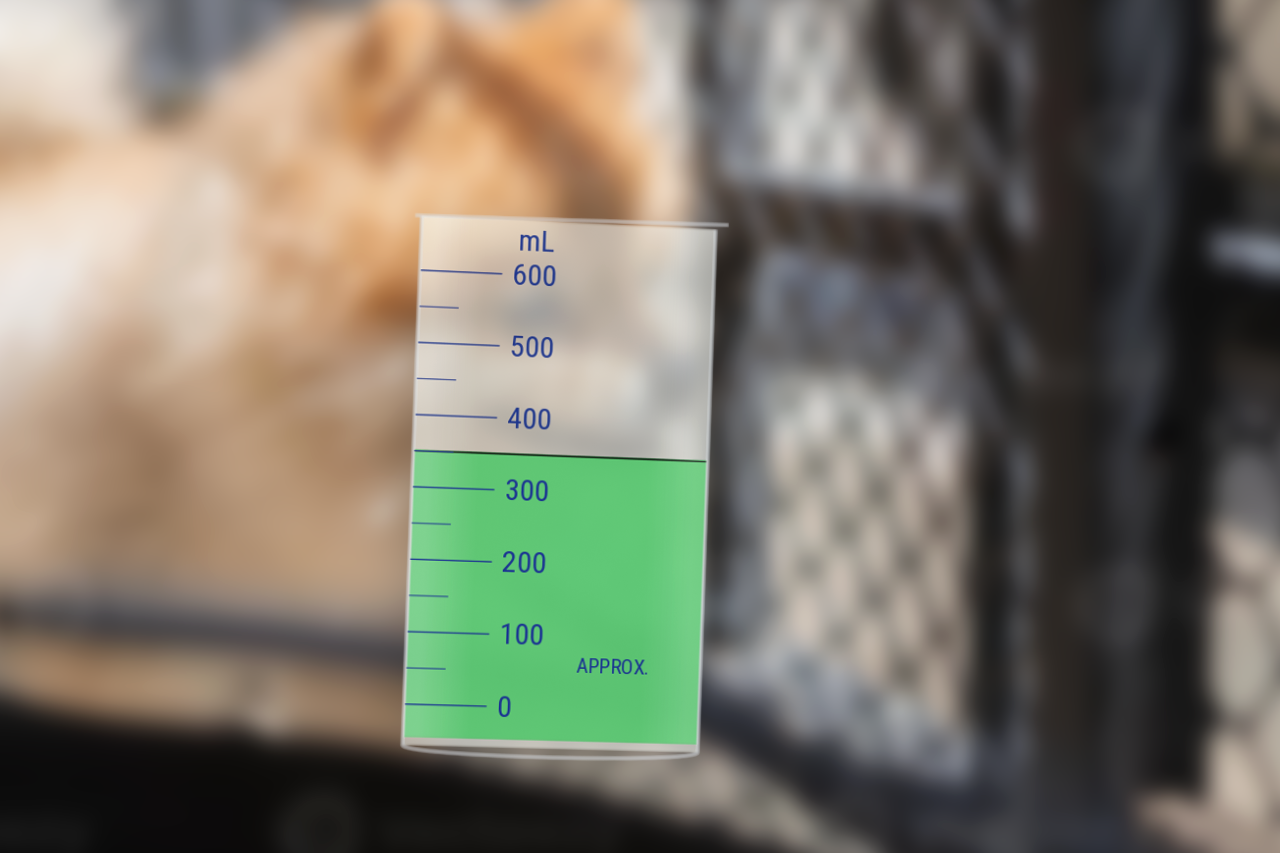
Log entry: 350 mL
